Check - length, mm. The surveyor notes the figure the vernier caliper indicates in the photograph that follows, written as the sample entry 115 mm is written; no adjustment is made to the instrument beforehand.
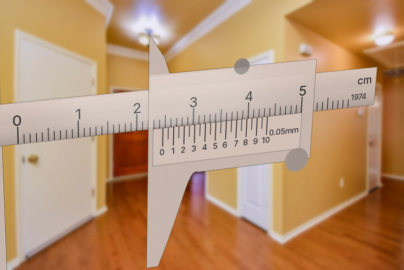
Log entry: 24.6 mm
